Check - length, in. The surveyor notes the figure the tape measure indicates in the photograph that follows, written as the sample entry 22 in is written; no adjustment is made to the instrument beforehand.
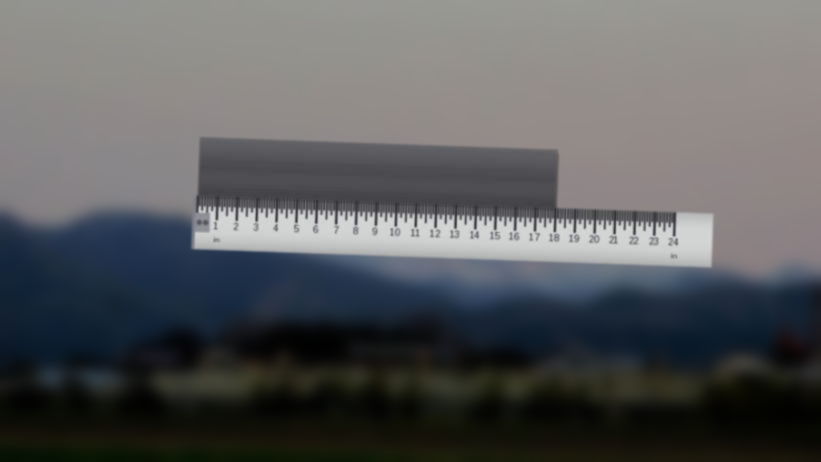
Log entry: 18 in
